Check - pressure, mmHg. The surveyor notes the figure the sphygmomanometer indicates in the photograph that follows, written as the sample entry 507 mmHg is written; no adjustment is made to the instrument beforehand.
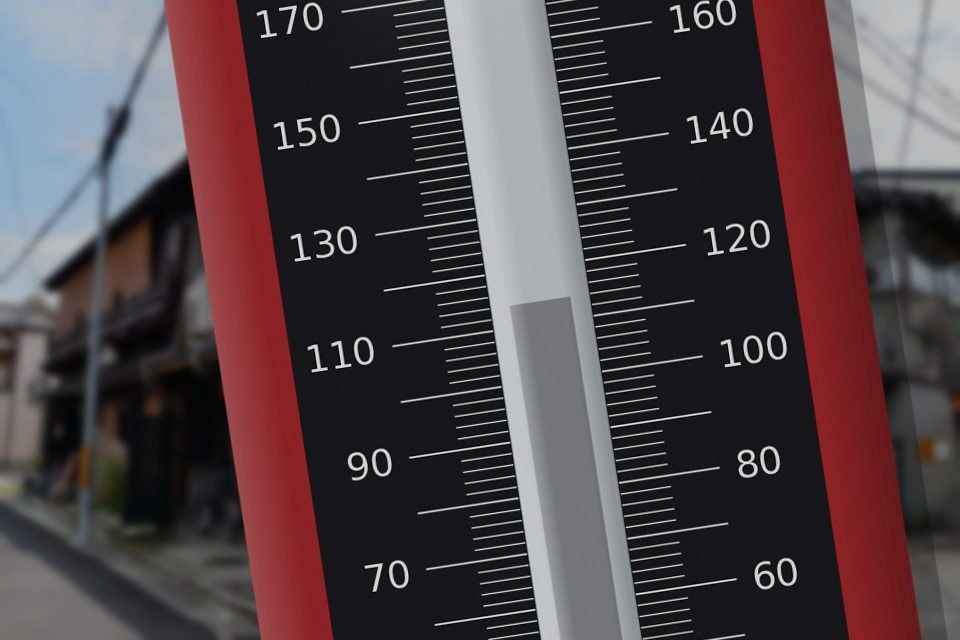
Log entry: 114 mmHg
